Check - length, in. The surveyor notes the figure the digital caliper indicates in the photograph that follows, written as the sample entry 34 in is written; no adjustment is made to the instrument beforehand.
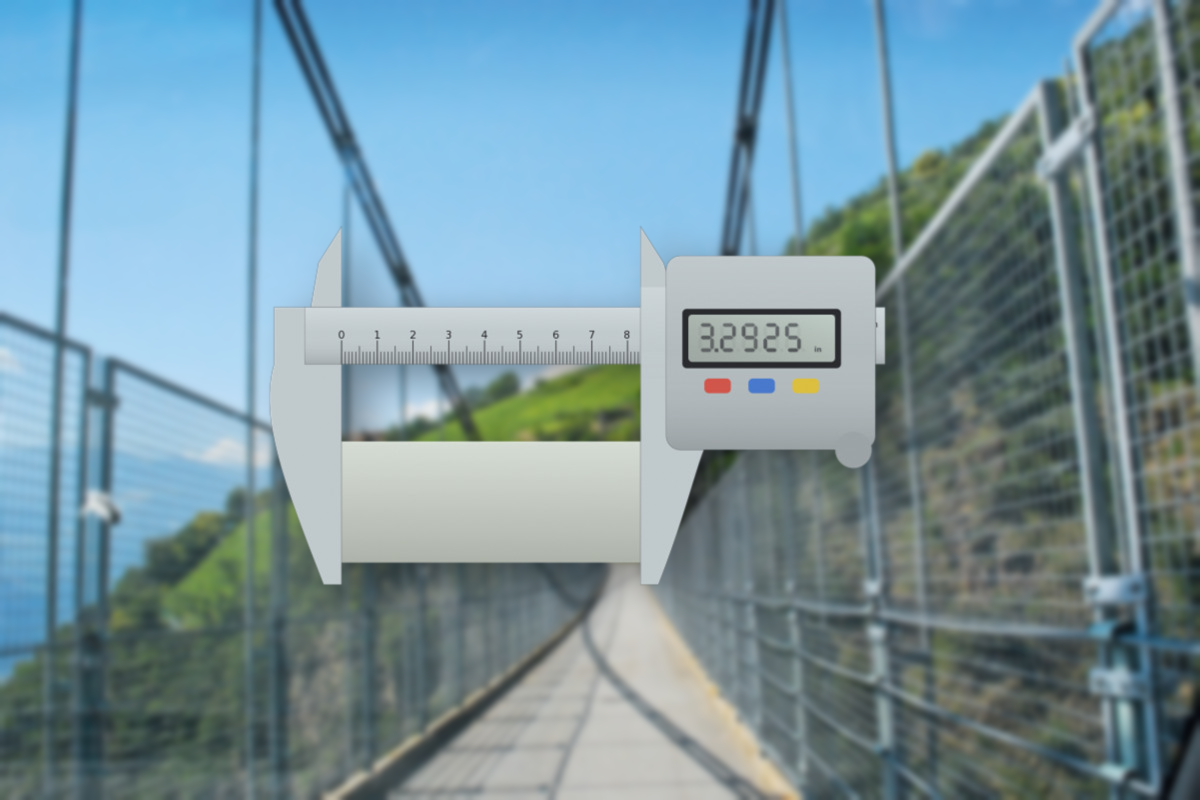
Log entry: 3.2925 in
